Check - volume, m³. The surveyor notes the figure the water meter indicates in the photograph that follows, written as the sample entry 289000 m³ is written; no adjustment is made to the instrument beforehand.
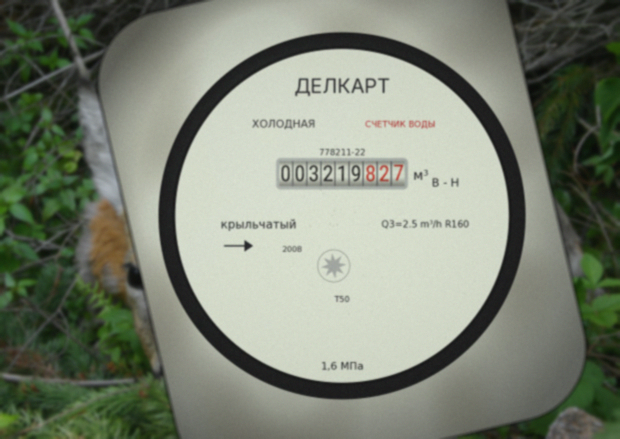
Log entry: 3219.827 m³
